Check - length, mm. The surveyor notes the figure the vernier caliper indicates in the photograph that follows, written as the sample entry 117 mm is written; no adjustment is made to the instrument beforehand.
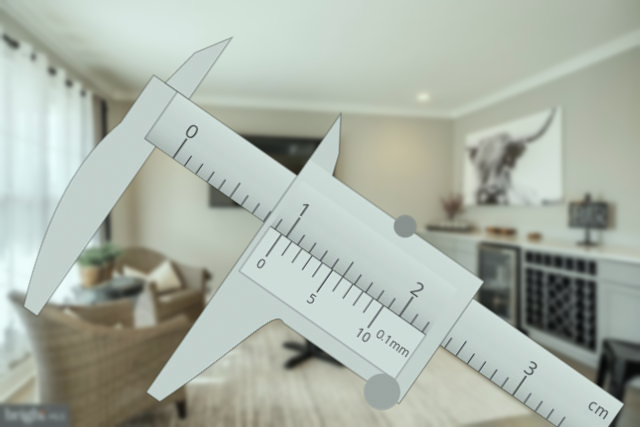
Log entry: 9.6 mm
